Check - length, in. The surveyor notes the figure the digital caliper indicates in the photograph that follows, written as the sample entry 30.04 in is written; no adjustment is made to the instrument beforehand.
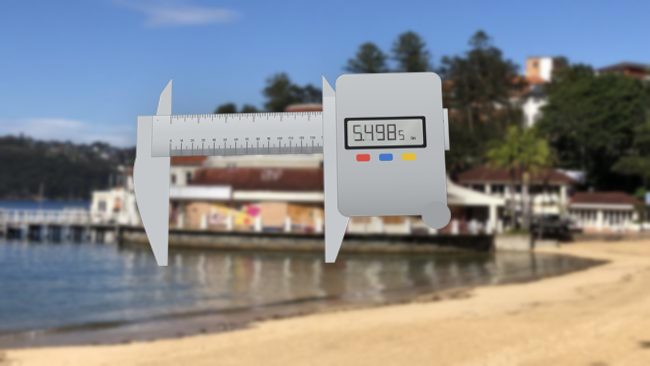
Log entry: 5.4985 in
